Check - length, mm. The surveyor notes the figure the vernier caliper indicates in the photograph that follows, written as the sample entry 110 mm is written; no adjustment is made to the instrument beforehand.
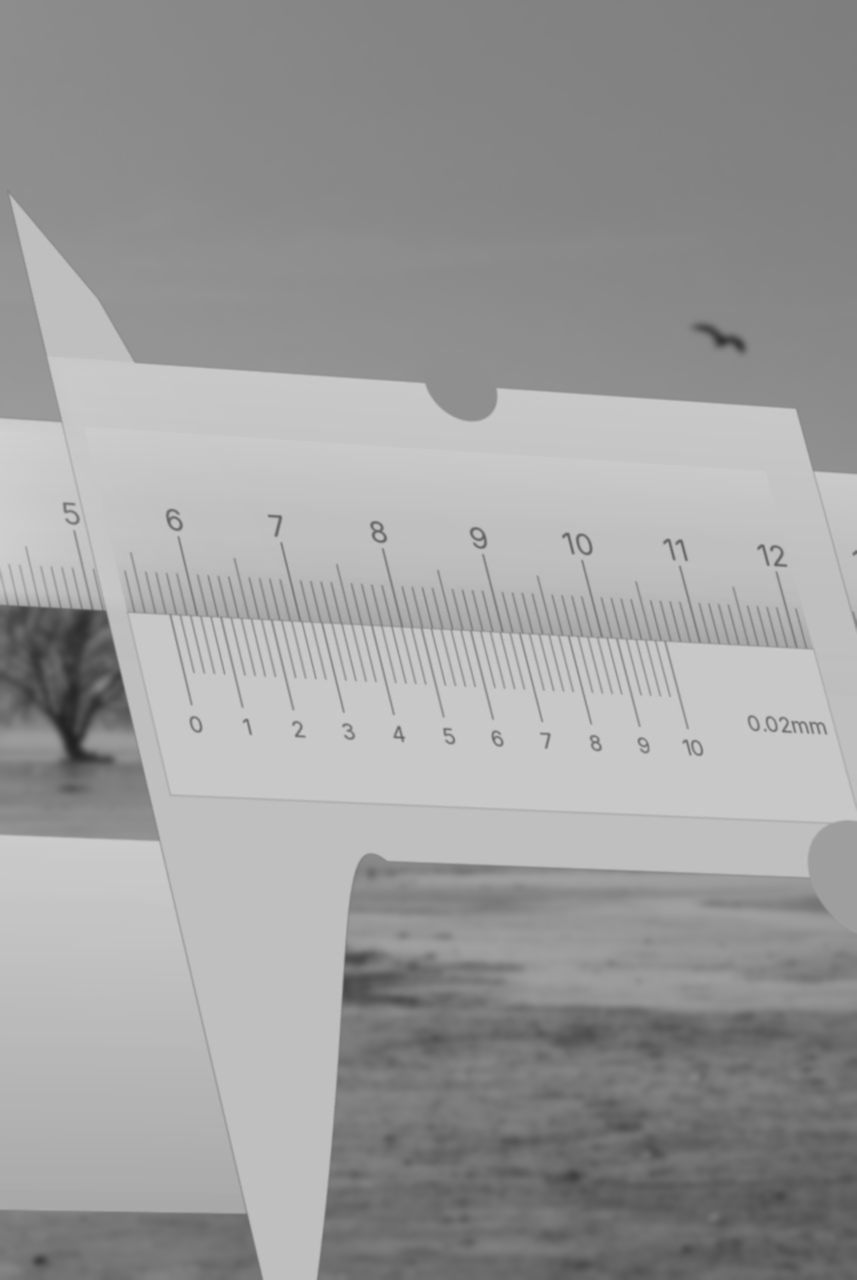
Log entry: 57.4 mm
